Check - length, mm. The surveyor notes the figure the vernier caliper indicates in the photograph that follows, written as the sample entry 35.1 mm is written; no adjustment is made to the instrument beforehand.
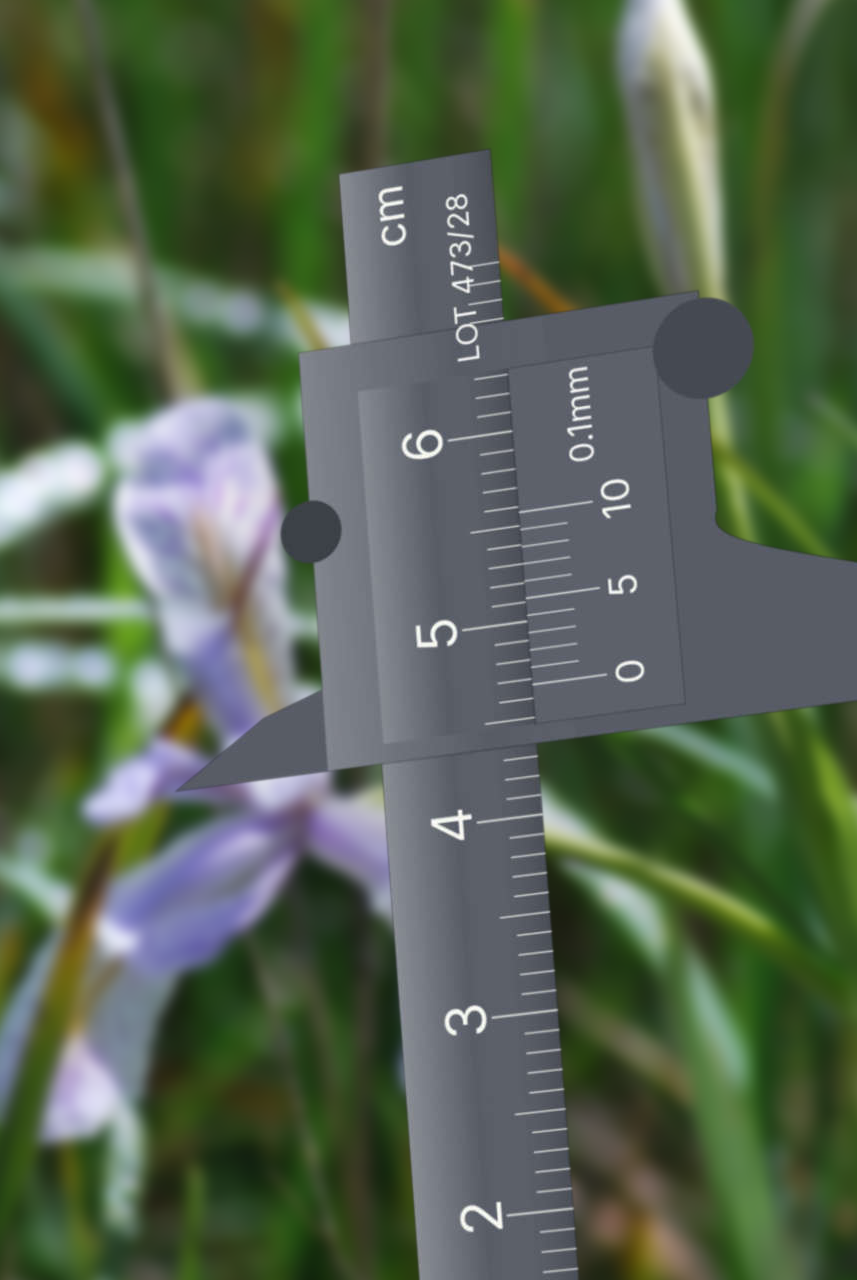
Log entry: 46.7 mm
